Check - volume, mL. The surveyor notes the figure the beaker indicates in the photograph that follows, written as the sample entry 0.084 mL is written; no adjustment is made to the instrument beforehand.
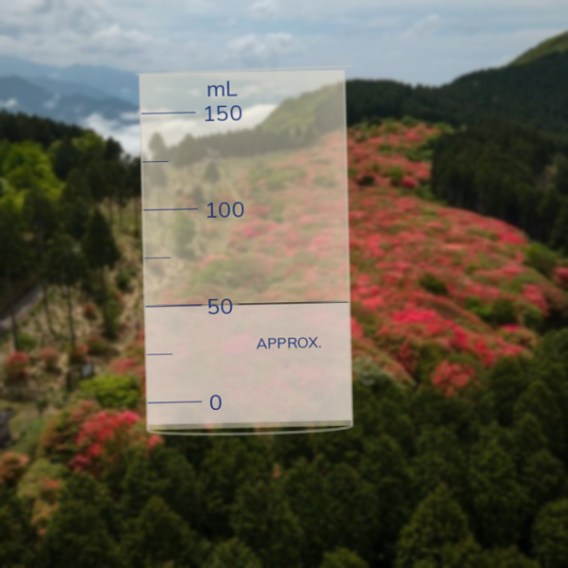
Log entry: 50 mL
